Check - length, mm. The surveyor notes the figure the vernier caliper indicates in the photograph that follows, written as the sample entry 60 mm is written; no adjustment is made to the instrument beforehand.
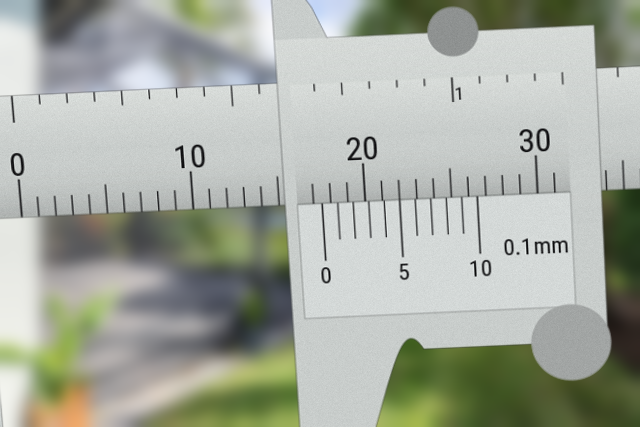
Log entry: 17.5 mm
